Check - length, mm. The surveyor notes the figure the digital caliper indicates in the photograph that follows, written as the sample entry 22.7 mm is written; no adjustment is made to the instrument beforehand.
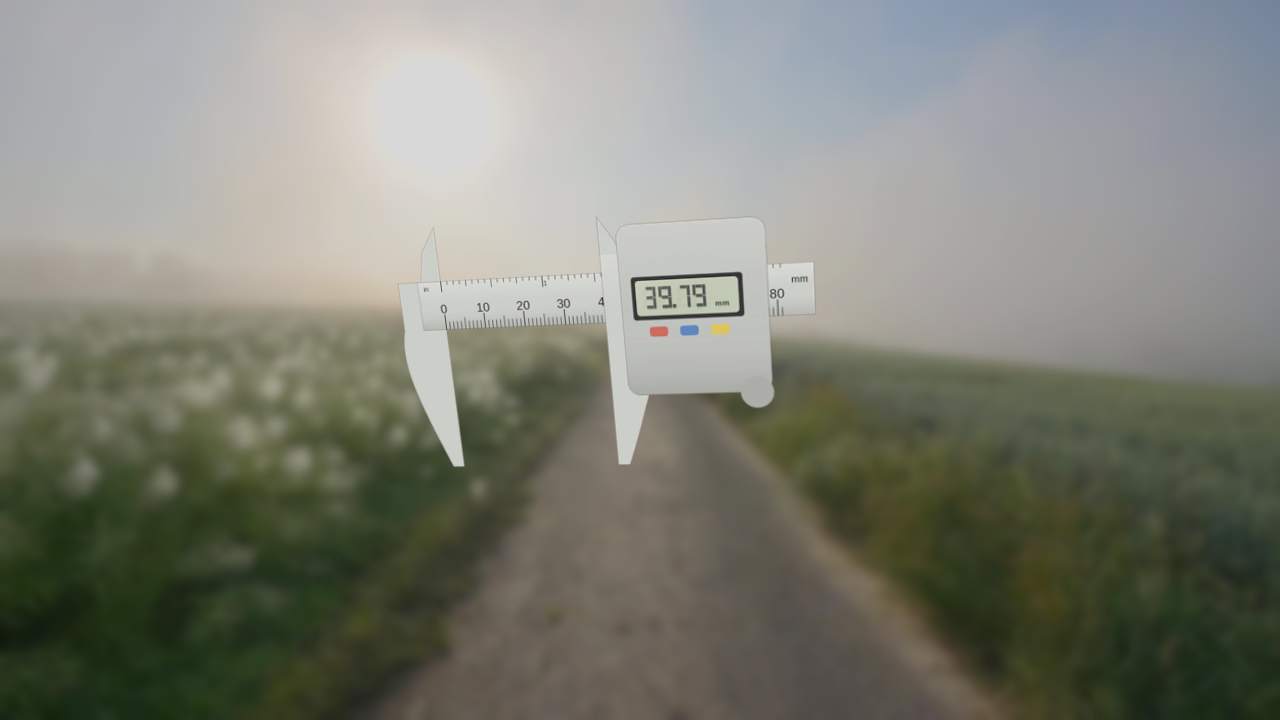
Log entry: 39.79 mm
